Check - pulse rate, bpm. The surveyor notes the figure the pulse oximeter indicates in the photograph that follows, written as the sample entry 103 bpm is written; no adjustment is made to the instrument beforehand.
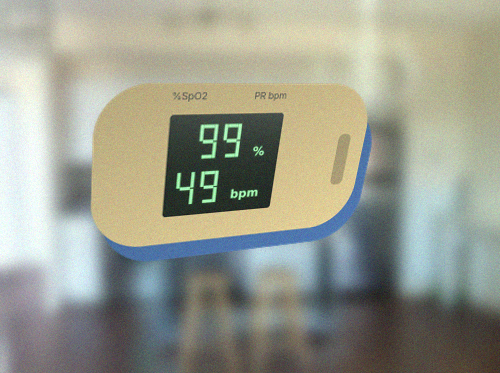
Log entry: 49 bpm
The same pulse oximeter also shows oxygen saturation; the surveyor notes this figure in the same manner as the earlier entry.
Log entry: 99 %
